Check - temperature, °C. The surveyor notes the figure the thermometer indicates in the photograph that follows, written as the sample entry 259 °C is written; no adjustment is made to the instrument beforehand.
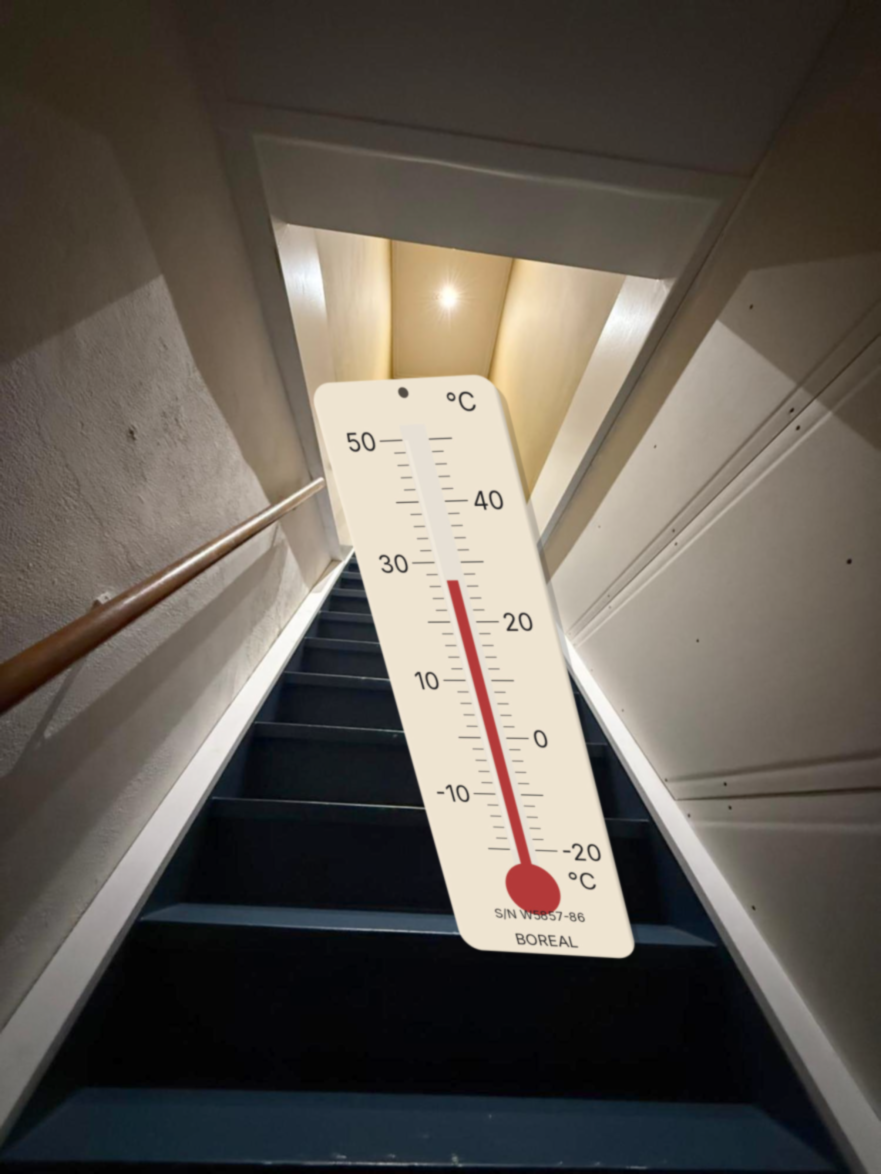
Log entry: 27 °C
